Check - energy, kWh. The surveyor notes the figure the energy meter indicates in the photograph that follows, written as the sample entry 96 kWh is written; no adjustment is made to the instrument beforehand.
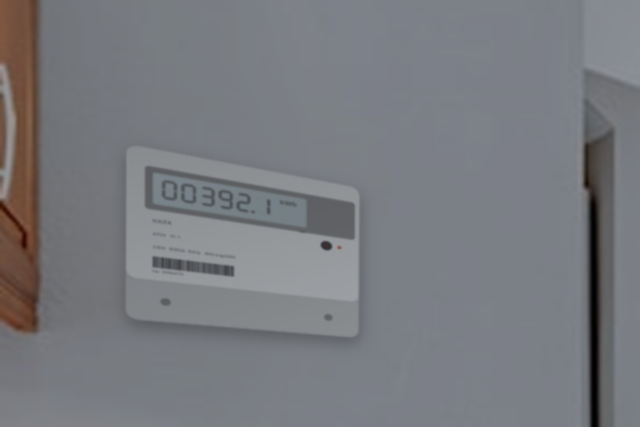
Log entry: 392.1 kWh
